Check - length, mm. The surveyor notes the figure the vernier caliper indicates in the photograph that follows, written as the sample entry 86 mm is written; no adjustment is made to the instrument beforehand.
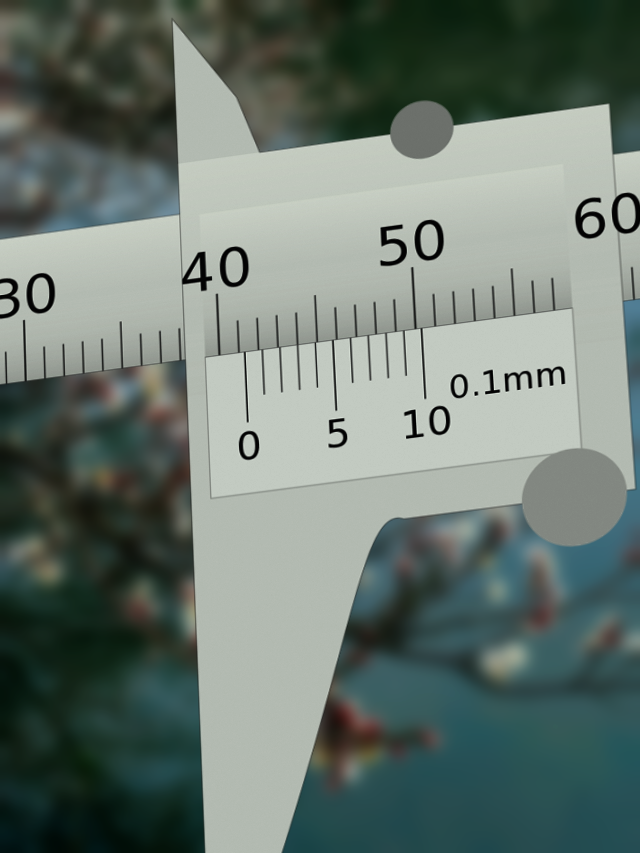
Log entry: 41.3 mm
